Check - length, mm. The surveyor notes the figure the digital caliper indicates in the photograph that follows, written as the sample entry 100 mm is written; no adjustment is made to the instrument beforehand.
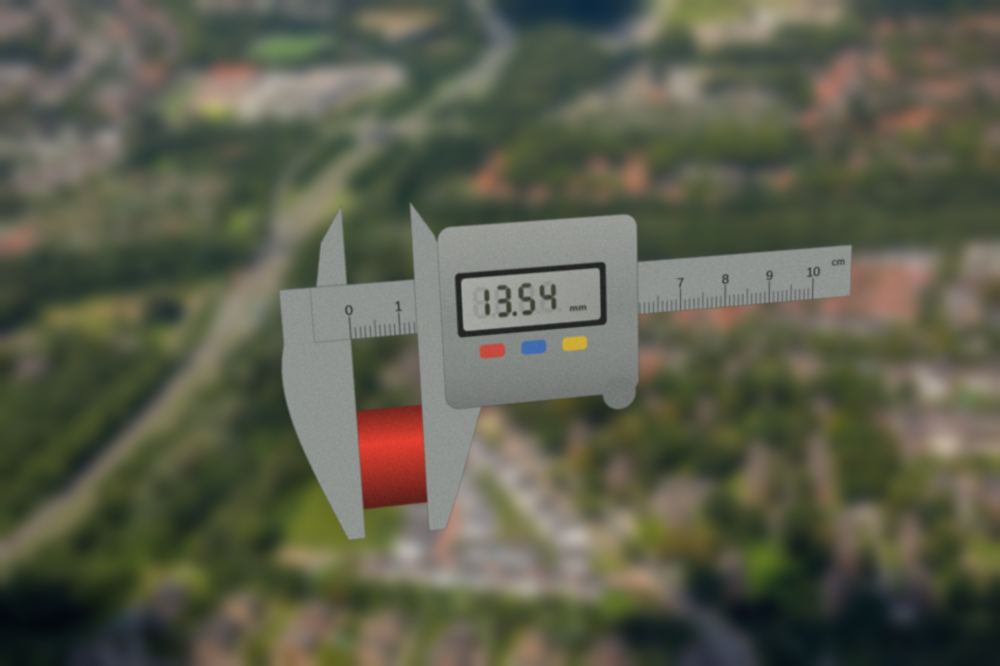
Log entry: 13.54 mm
